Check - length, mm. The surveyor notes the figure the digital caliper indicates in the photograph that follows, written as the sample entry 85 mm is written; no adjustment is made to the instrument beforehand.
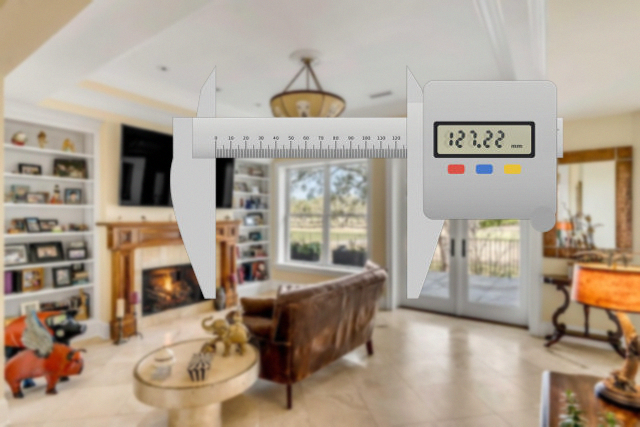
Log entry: 127.22 mm
